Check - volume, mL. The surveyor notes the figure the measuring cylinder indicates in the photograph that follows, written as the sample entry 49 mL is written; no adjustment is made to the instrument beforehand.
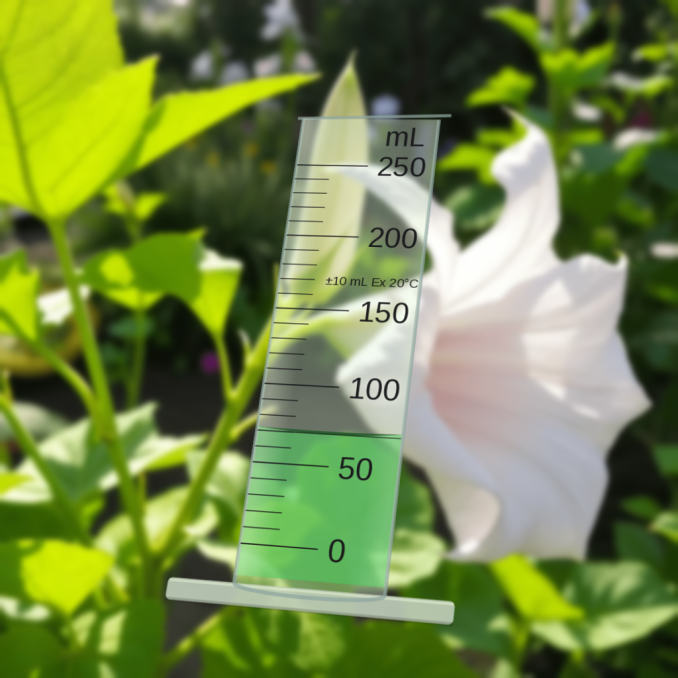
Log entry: 70 mL
